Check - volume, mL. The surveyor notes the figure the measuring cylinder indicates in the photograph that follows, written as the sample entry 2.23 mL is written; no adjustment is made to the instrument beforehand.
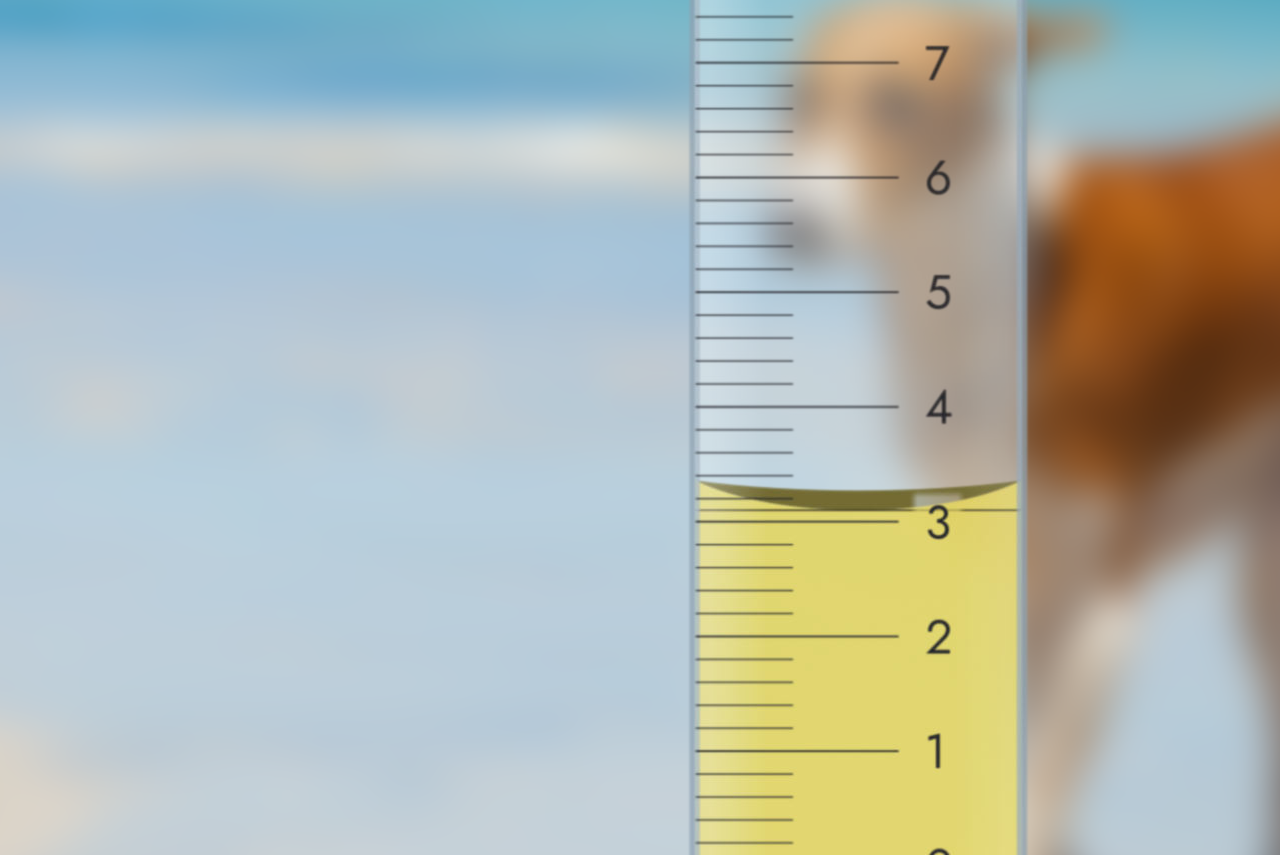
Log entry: 3.1 mL
